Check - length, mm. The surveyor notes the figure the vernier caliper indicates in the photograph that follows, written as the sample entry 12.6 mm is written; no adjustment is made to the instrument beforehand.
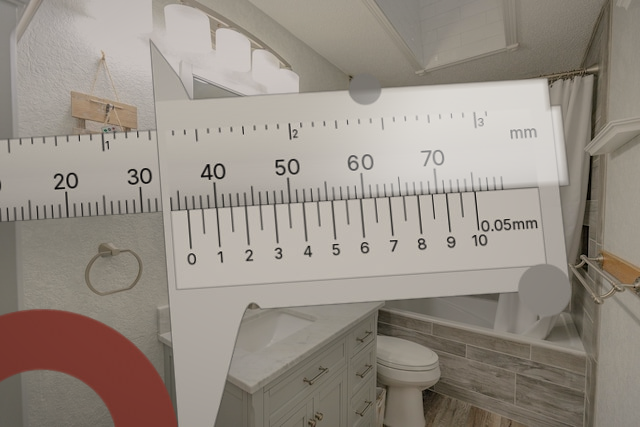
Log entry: 36.2 mm
